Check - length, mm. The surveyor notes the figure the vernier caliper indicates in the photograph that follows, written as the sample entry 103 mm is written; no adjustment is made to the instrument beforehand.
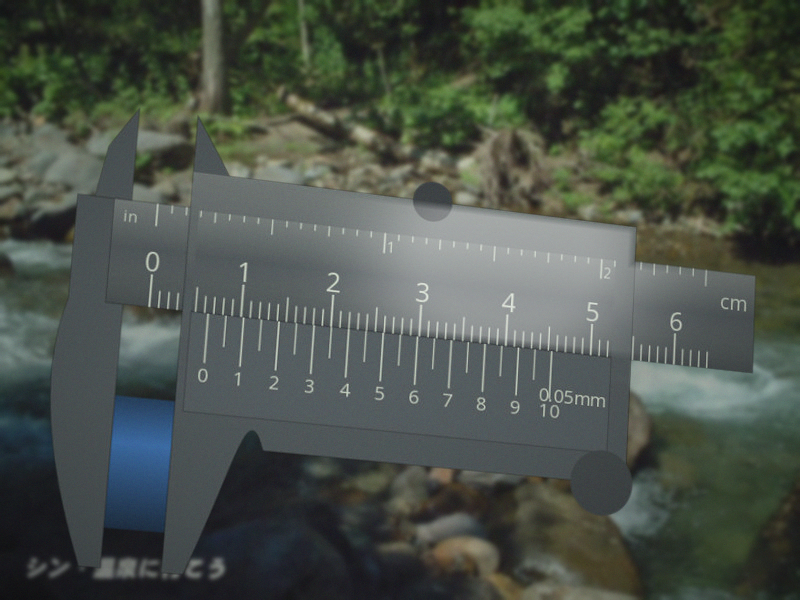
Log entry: 6.4 mm
